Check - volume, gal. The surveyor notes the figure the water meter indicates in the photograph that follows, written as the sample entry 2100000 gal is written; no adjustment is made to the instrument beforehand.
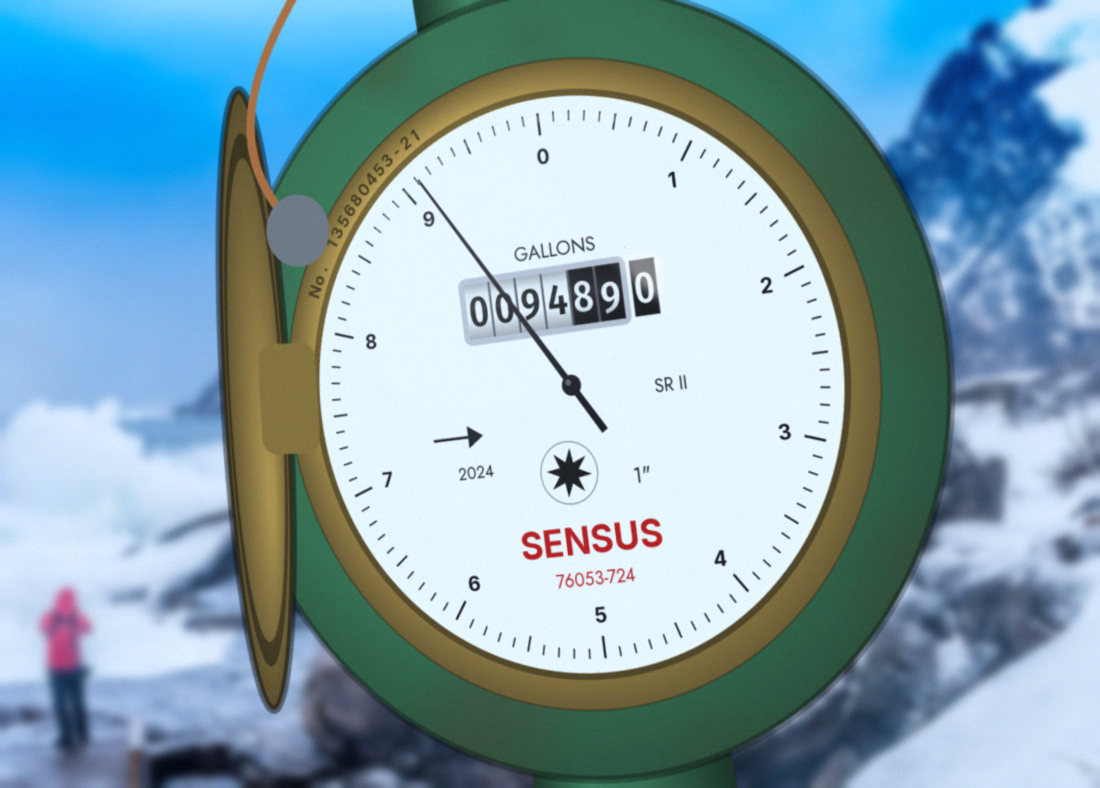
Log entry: 94889.1 gal
